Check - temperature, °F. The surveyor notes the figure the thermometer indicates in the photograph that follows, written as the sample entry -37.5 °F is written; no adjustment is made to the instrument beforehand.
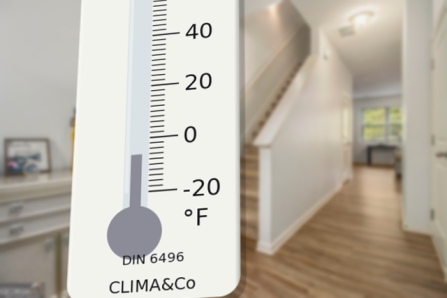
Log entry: -6 °F
